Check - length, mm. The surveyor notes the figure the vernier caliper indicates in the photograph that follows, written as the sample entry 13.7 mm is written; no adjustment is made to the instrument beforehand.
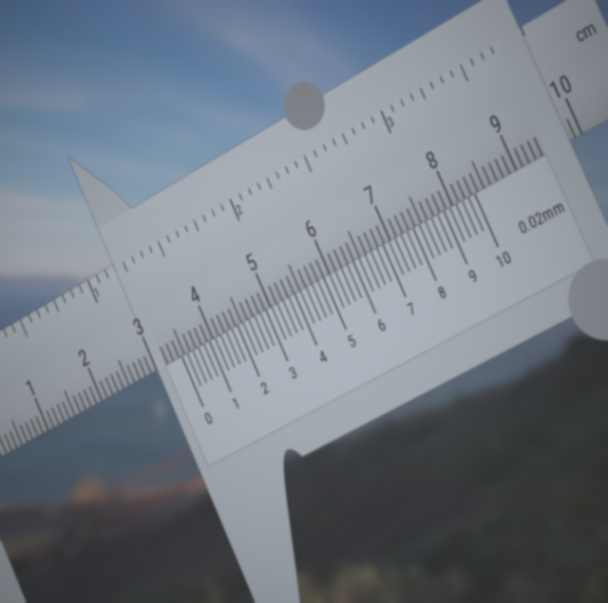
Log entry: 34.5 mm
